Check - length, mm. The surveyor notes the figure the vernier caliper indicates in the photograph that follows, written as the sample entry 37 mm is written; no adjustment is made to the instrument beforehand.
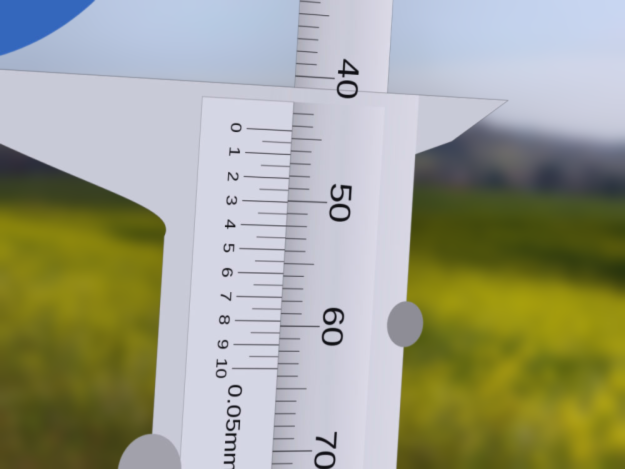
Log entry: 44.4 mm
